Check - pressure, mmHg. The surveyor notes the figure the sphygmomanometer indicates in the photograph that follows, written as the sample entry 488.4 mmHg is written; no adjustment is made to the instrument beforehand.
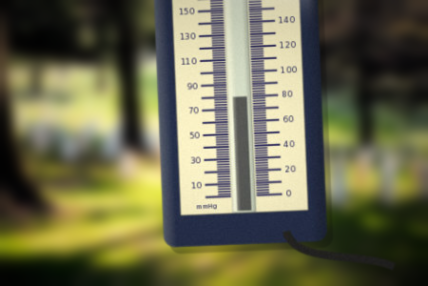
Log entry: 80 mmHg
